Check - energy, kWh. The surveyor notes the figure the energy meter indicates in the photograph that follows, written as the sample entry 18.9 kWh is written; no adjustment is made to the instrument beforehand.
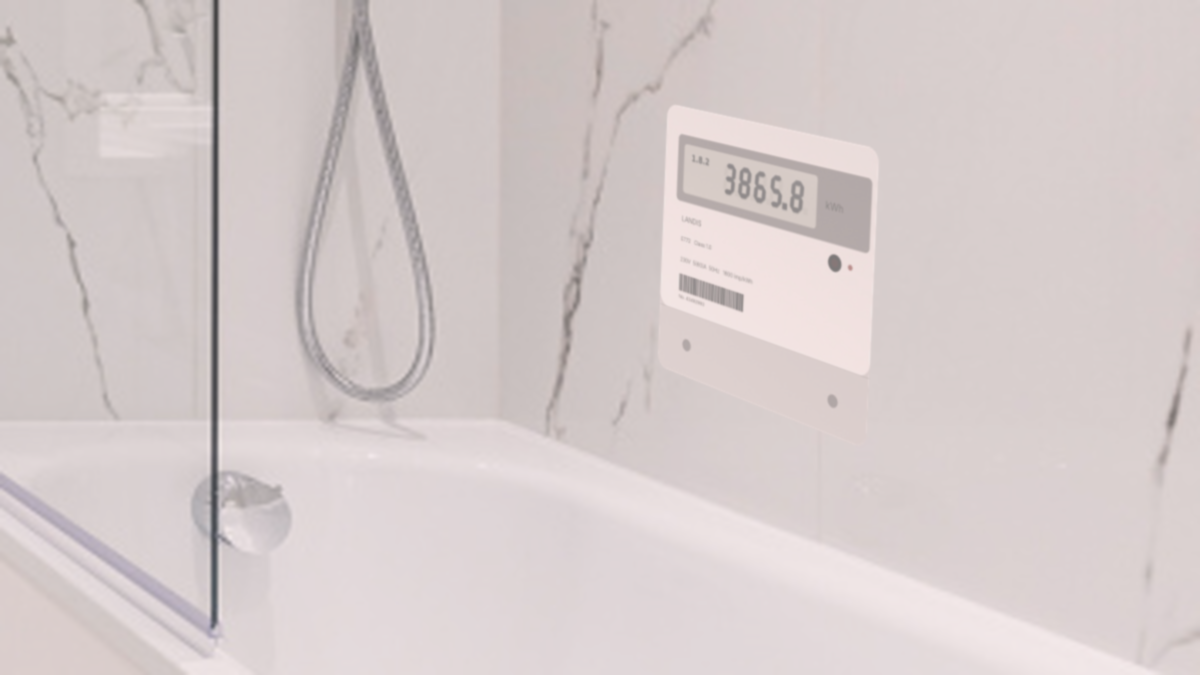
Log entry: 3865.8 kWh
